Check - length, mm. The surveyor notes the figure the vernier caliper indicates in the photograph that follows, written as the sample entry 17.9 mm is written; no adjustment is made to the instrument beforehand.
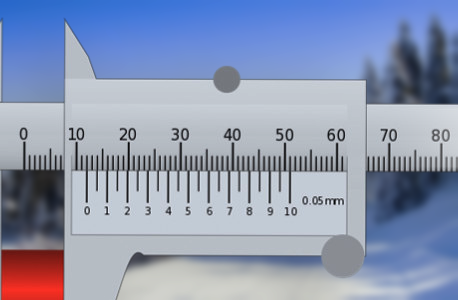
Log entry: 12.0 mm
